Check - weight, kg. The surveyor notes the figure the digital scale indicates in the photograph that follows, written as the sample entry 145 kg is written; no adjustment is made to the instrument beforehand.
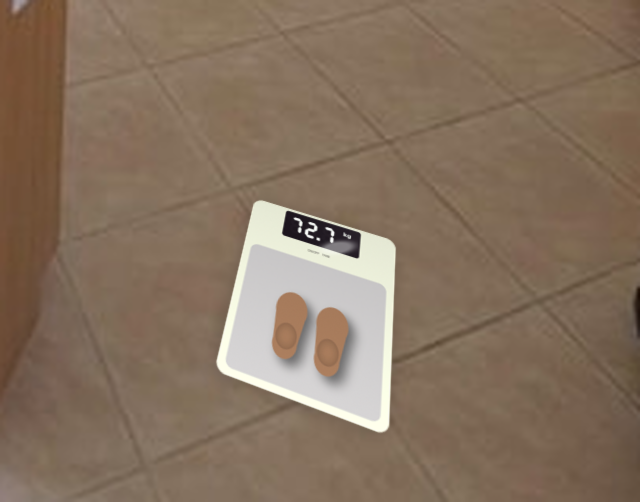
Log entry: 72.7 kg
